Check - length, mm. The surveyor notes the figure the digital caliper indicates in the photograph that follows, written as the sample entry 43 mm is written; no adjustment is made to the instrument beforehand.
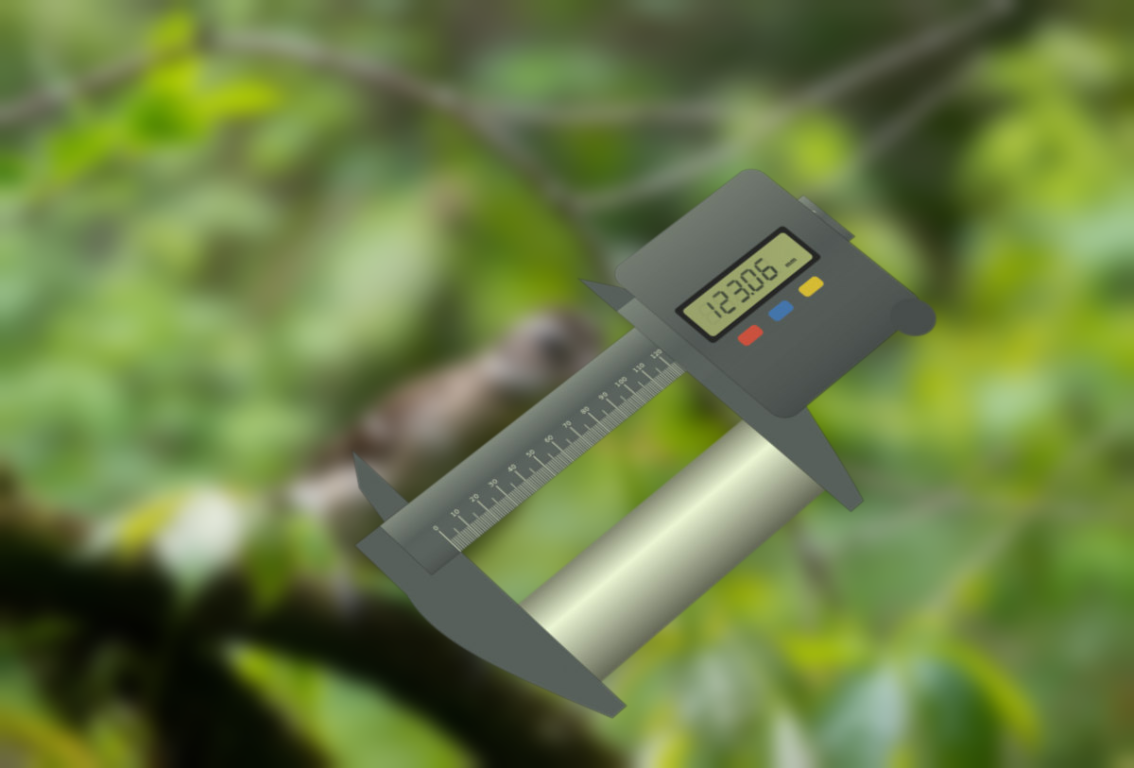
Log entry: 123.06 mm
